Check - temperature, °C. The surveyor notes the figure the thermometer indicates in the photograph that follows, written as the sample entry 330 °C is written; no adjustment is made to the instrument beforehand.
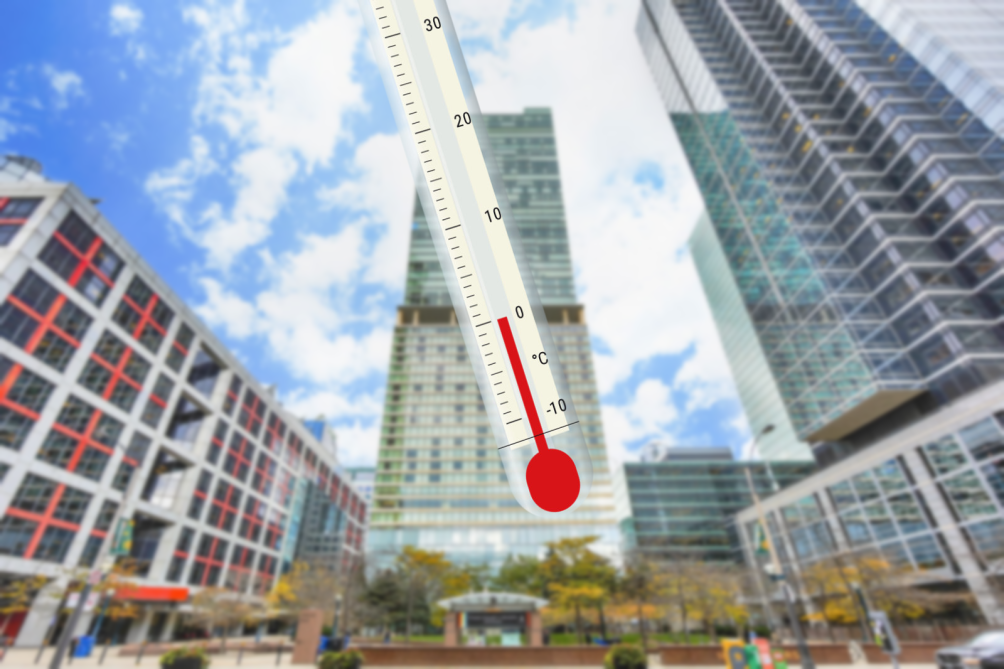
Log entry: 0 °C
